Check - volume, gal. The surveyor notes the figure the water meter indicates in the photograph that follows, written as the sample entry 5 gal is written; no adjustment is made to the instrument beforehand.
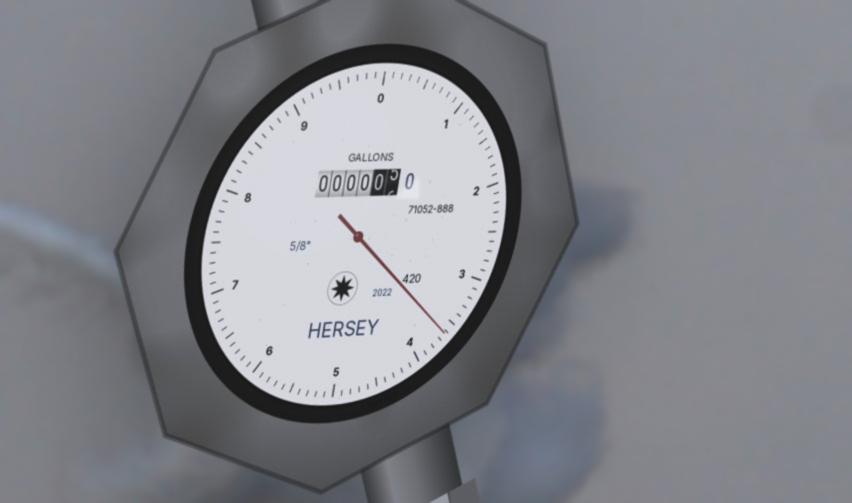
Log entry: 53.6 gal
